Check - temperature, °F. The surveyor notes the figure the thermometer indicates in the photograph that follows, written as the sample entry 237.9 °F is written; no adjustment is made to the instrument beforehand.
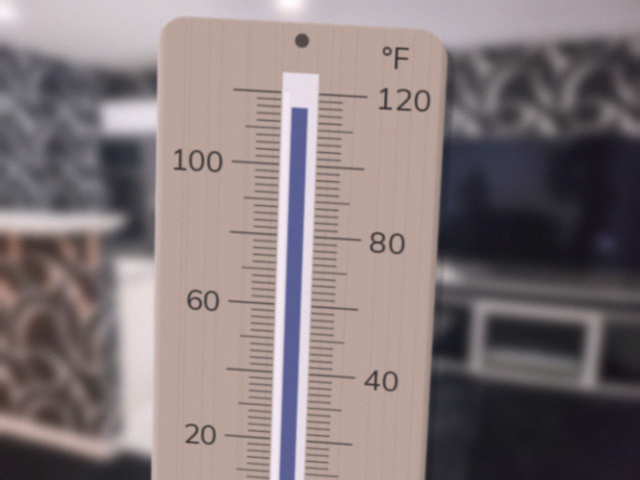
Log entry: 116 °F
